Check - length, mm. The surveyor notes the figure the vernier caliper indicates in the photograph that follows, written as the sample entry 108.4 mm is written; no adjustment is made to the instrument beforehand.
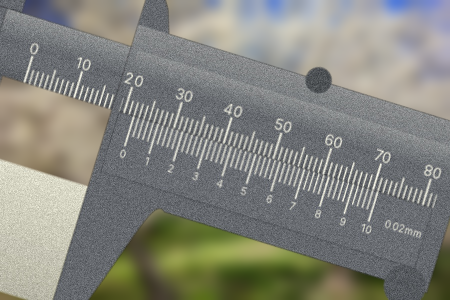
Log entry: 22.0 mm
